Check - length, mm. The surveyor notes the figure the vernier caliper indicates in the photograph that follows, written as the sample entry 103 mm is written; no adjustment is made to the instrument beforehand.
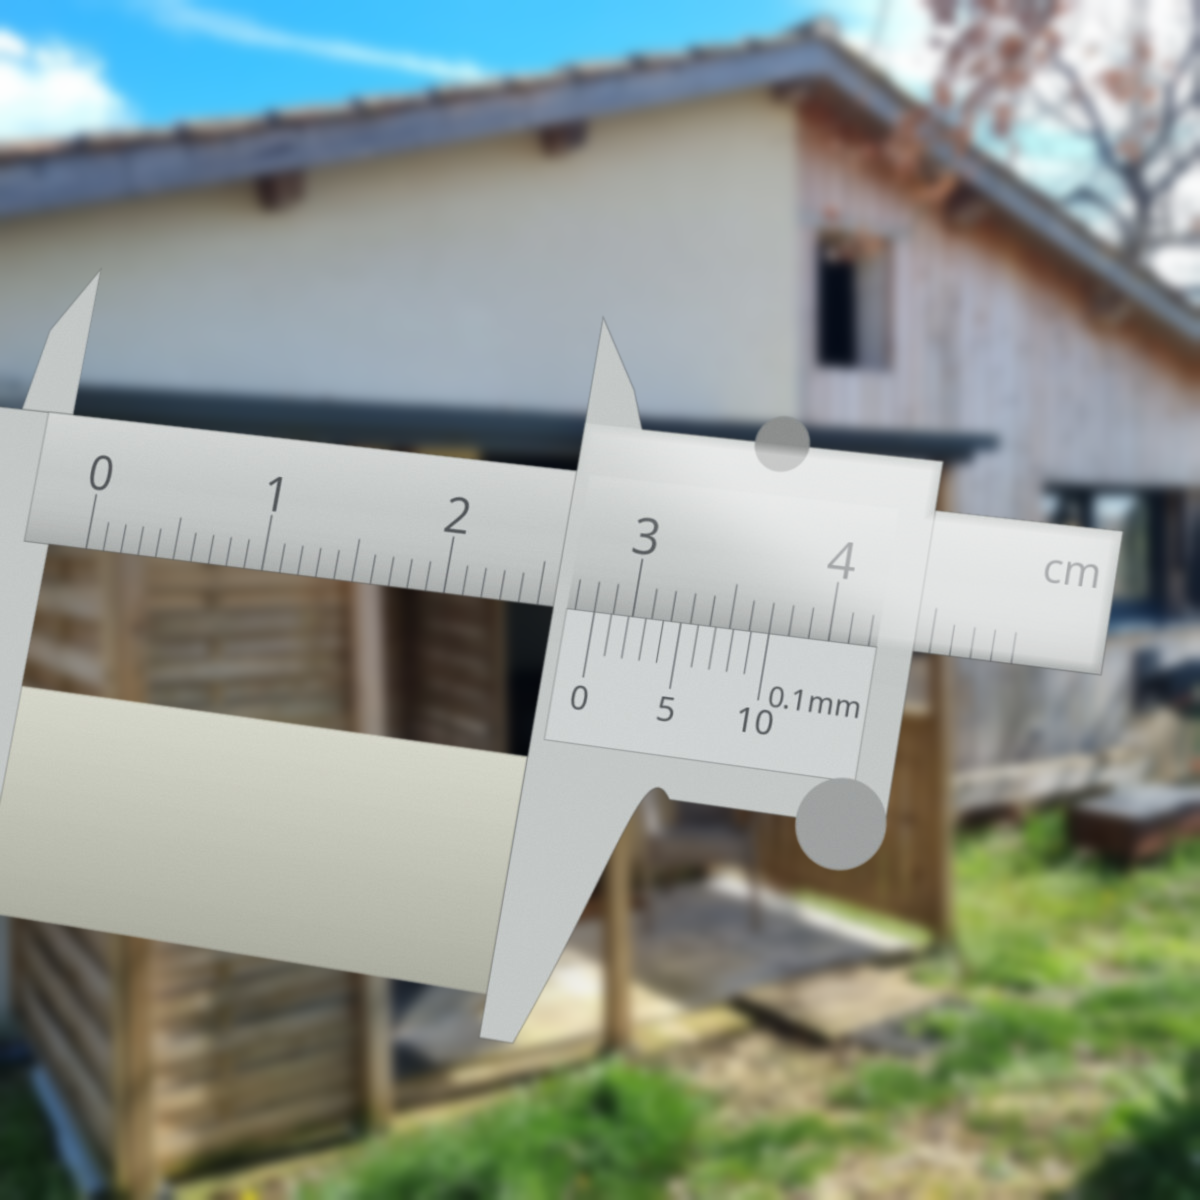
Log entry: 28.0 mm
